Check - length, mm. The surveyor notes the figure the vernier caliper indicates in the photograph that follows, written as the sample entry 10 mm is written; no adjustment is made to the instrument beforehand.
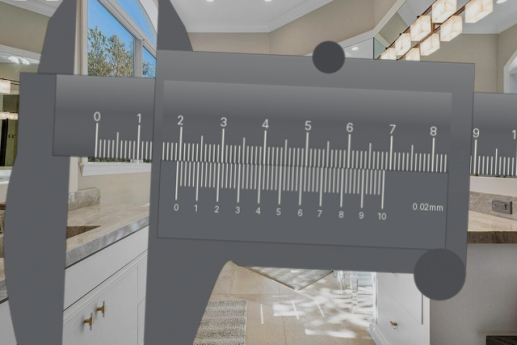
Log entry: 19.5 mm
